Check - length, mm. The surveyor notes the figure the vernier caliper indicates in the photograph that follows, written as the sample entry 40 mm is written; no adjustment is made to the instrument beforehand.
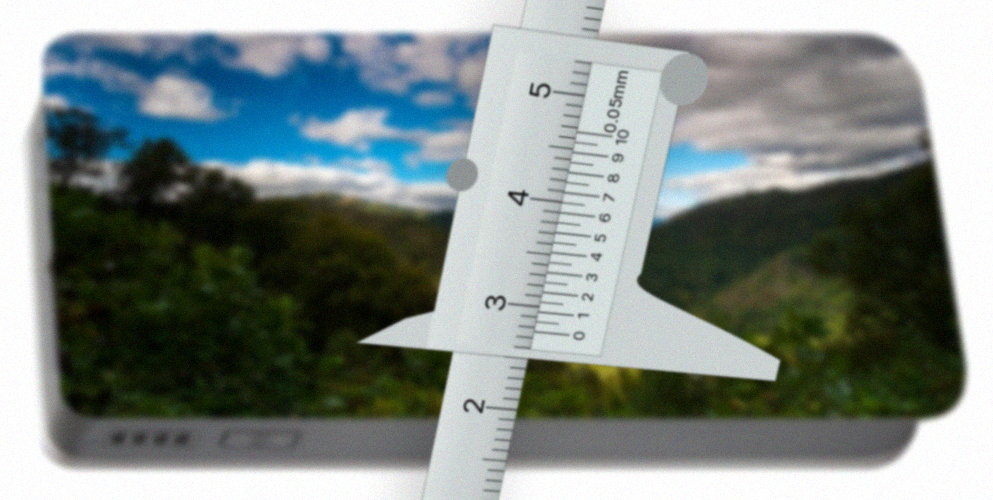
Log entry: 27.6 mm
